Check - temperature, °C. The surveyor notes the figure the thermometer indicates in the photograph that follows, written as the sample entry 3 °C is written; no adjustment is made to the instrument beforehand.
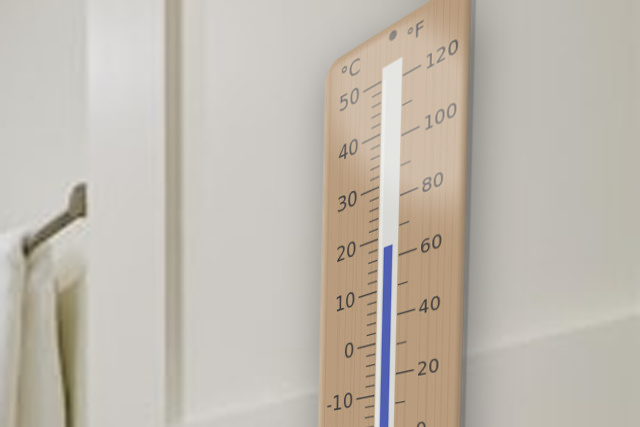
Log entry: 18 °C
